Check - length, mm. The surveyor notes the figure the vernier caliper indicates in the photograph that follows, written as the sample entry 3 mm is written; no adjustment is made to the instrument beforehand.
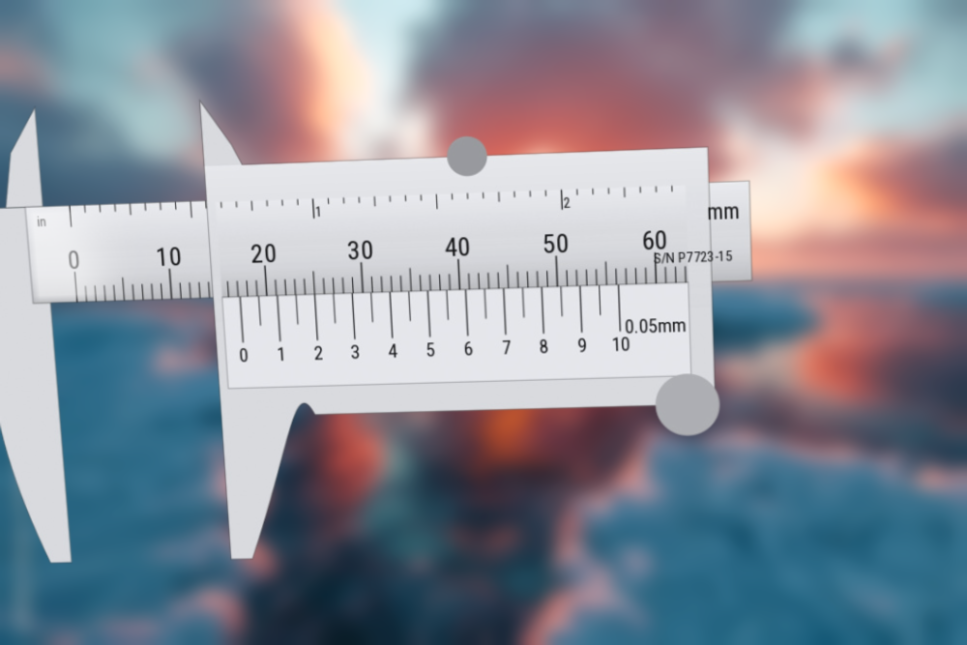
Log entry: 17.2 mm
